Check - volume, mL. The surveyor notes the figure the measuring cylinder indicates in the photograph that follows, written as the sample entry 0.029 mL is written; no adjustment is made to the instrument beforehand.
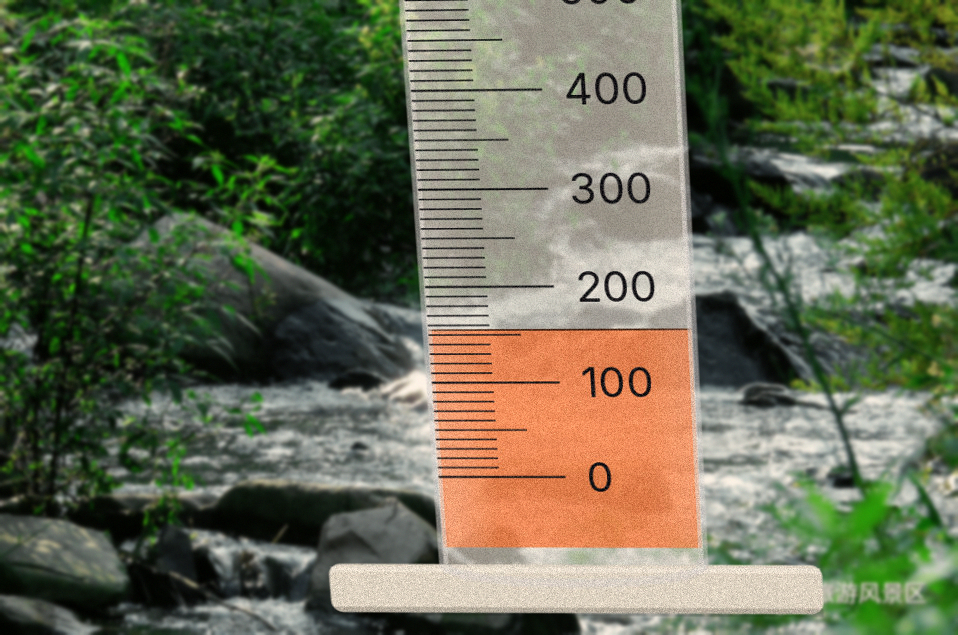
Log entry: 155 mL
